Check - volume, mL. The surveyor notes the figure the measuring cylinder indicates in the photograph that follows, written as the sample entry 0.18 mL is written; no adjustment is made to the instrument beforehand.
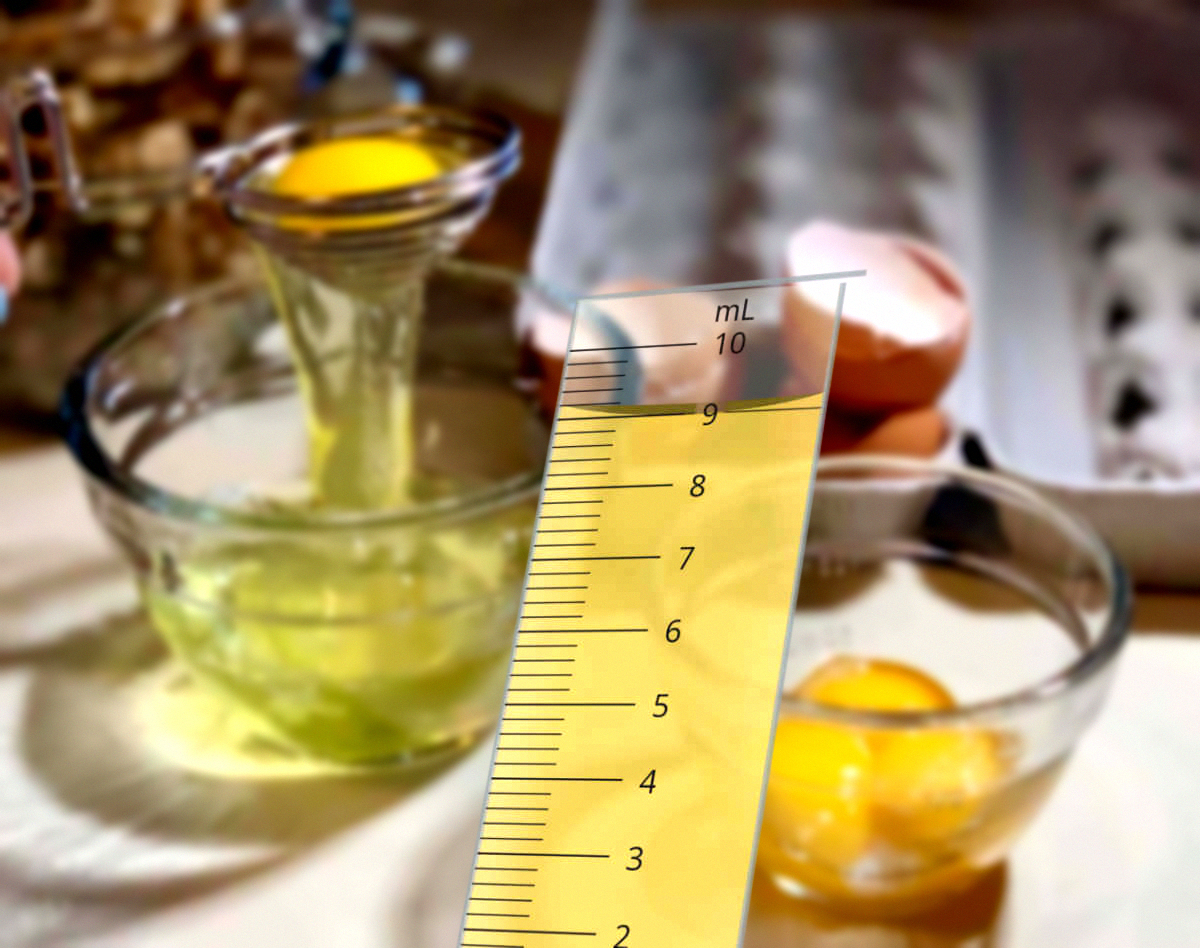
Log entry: 9 mL
